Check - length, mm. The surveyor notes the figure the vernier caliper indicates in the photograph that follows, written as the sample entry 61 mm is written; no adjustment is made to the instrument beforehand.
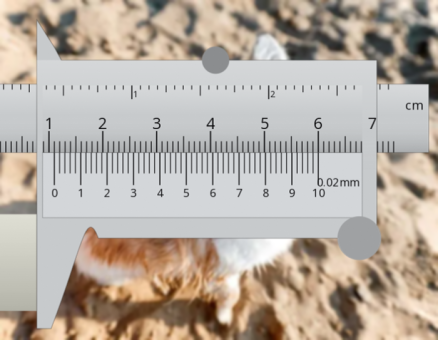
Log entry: 11.0 mm
